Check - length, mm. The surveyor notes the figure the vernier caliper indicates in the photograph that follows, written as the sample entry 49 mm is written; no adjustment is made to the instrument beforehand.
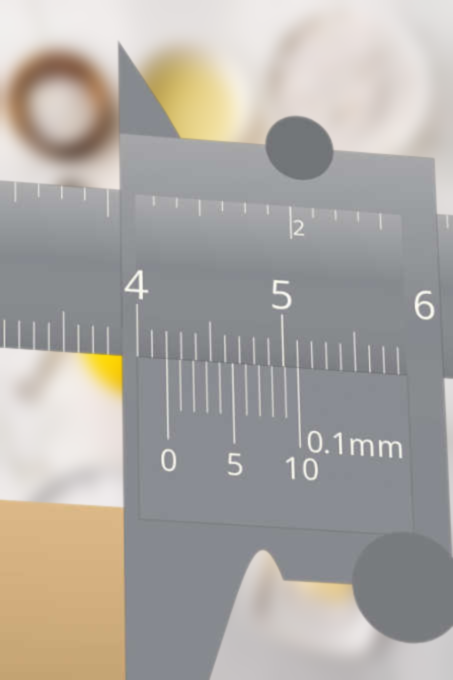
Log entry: 42.0 mm
